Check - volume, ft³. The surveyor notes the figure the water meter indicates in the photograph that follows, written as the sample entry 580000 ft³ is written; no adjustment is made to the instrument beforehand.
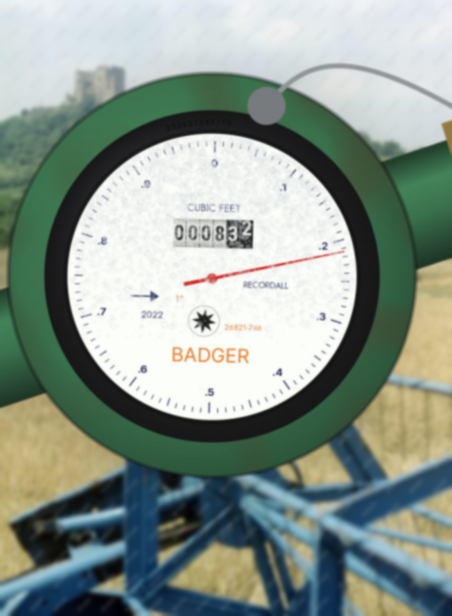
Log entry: 832.21 ft³
